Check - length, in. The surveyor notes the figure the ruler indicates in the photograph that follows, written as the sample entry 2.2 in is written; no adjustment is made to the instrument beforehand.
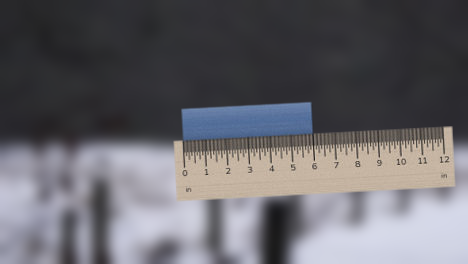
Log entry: 6 in
